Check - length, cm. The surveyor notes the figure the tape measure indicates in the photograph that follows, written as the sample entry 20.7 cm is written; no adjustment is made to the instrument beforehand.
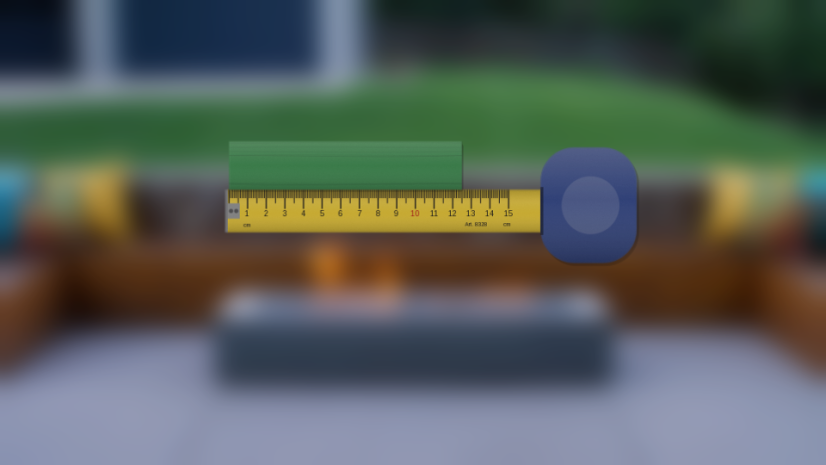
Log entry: 12.5 cm
